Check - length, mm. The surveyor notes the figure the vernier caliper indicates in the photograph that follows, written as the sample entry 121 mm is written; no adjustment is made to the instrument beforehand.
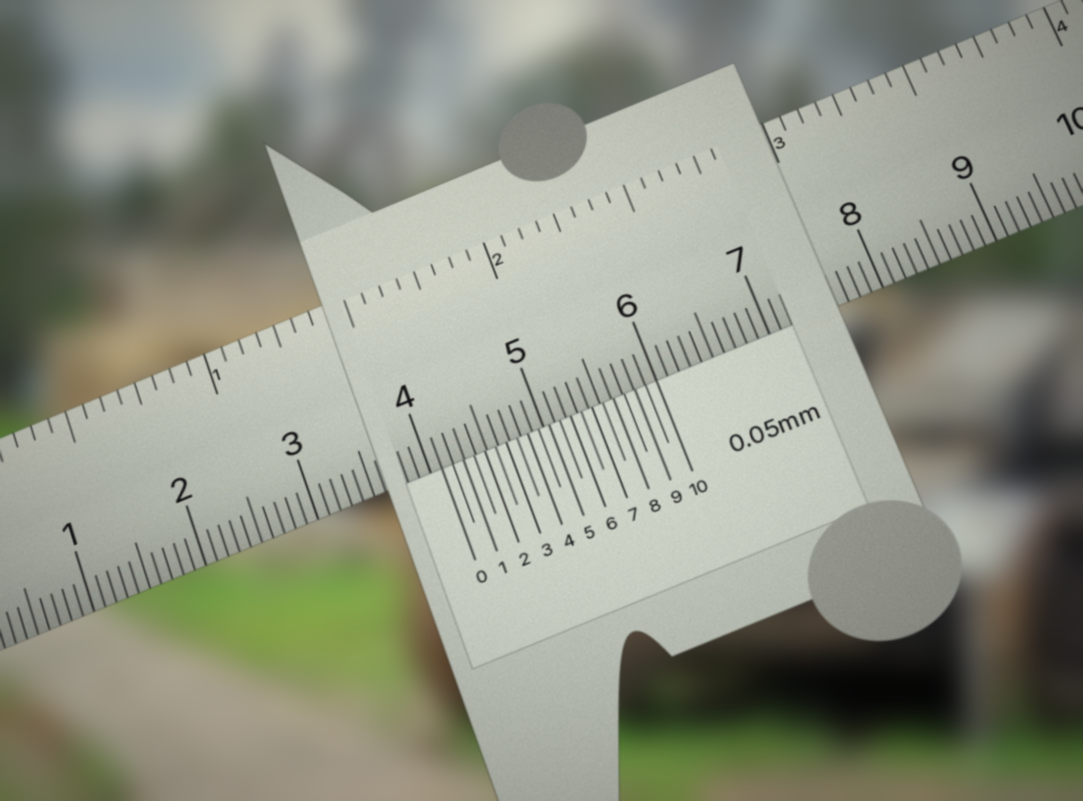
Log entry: 41.0 mm
